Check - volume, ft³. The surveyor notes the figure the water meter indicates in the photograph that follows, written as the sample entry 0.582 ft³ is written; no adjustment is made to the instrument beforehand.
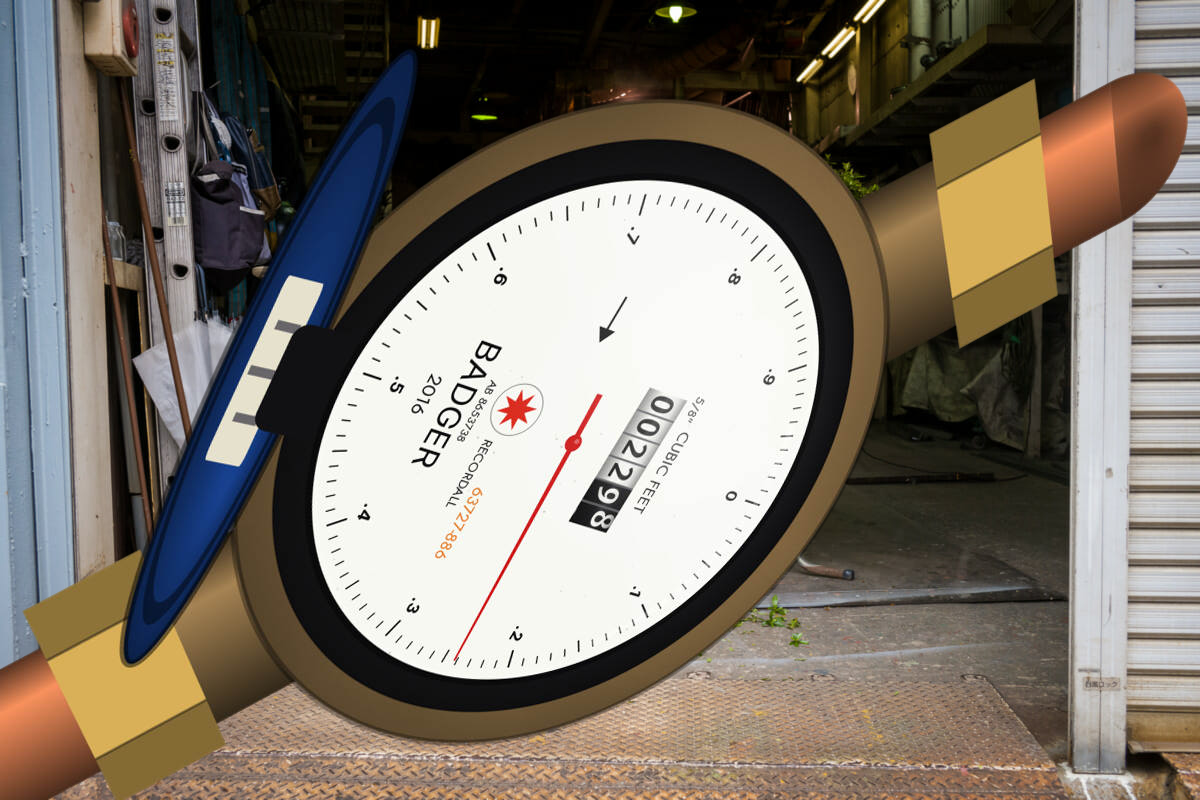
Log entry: 2298.24 ft³
